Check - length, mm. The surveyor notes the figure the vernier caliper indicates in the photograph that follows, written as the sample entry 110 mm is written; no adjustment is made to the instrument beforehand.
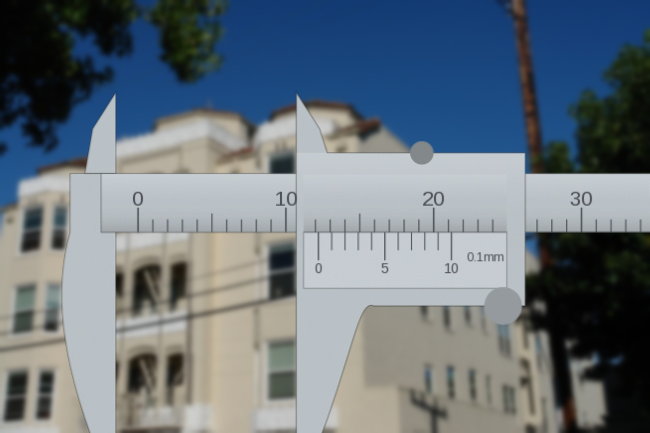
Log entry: 12.2 mm
